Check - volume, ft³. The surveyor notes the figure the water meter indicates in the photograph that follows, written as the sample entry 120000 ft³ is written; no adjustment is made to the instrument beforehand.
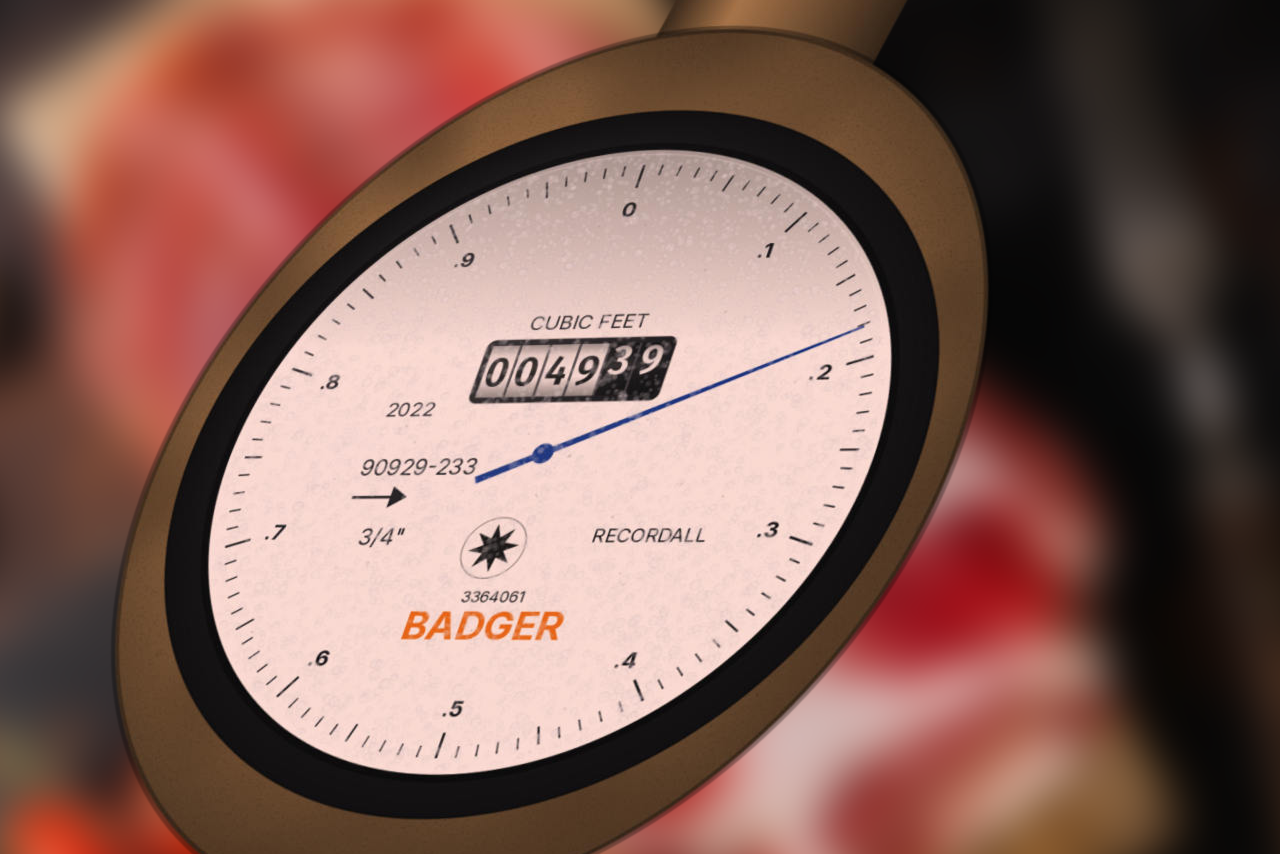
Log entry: 4939.18 ft³
